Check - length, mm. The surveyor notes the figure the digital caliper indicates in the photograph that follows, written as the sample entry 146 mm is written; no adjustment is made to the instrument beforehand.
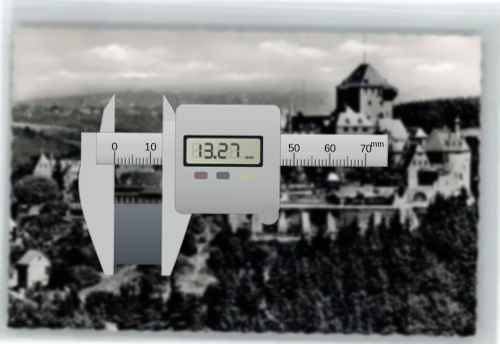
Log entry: 13.27 mm
